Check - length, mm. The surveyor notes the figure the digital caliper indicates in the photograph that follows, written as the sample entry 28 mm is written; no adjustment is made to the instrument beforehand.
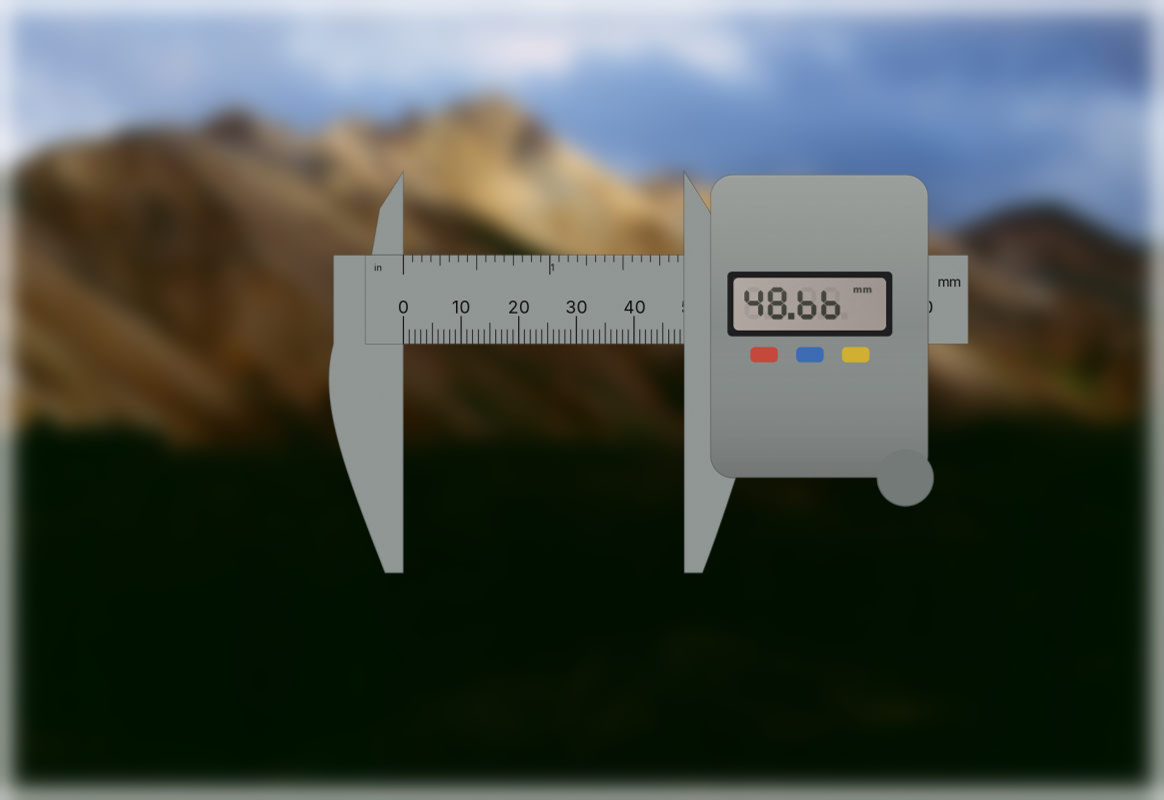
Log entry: 48.66 mm
